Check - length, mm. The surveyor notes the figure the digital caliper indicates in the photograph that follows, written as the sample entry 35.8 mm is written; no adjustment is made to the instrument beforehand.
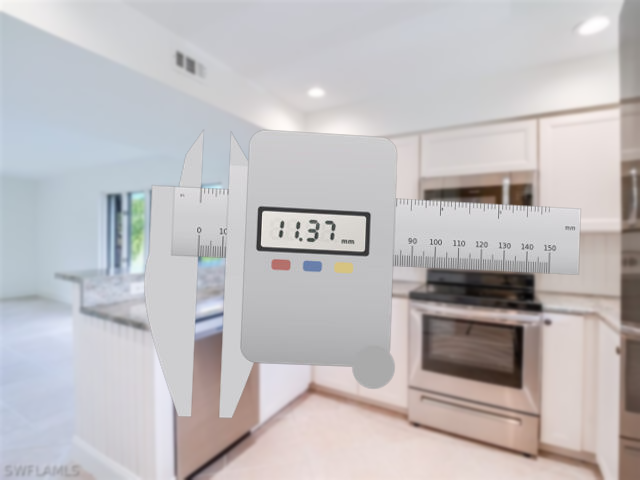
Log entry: 11.37 mm
